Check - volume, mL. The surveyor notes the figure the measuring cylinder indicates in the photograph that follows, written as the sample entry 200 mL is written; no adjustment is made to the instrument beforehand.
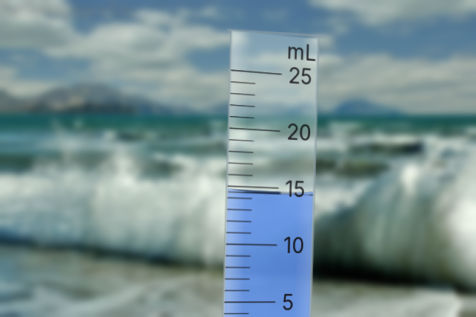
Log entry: 14.5 mL
